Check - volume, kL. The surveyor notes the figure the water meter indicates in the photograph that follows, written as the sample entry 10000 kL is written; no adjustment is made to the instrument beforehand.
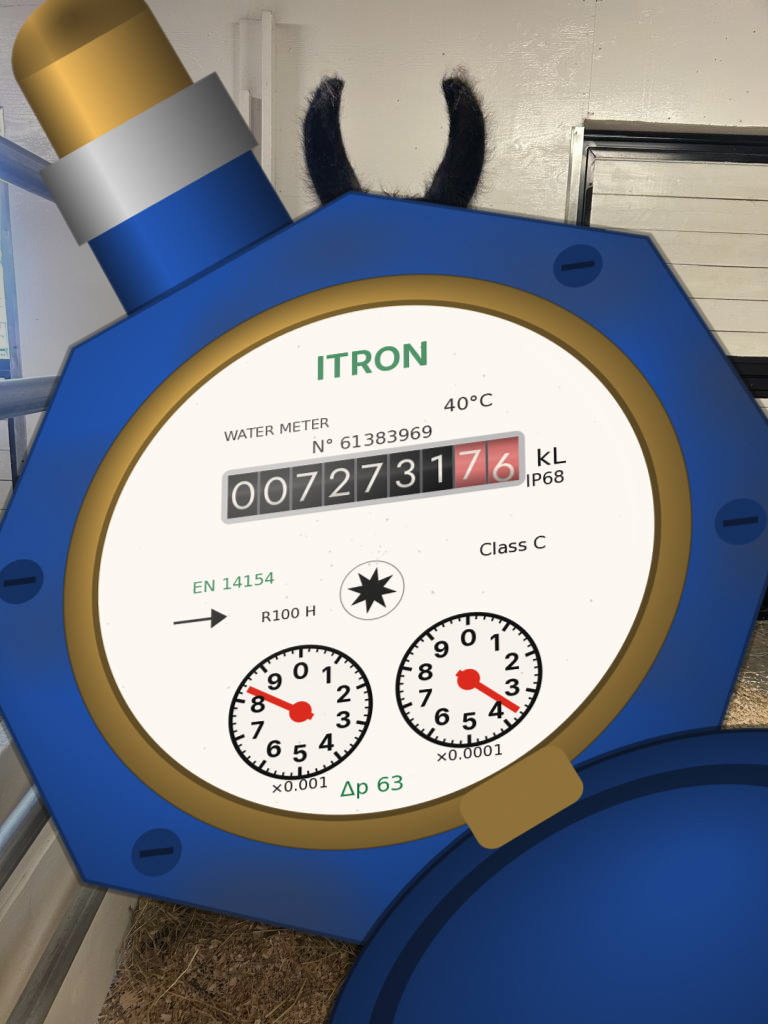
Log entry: 72731.7583 kL
